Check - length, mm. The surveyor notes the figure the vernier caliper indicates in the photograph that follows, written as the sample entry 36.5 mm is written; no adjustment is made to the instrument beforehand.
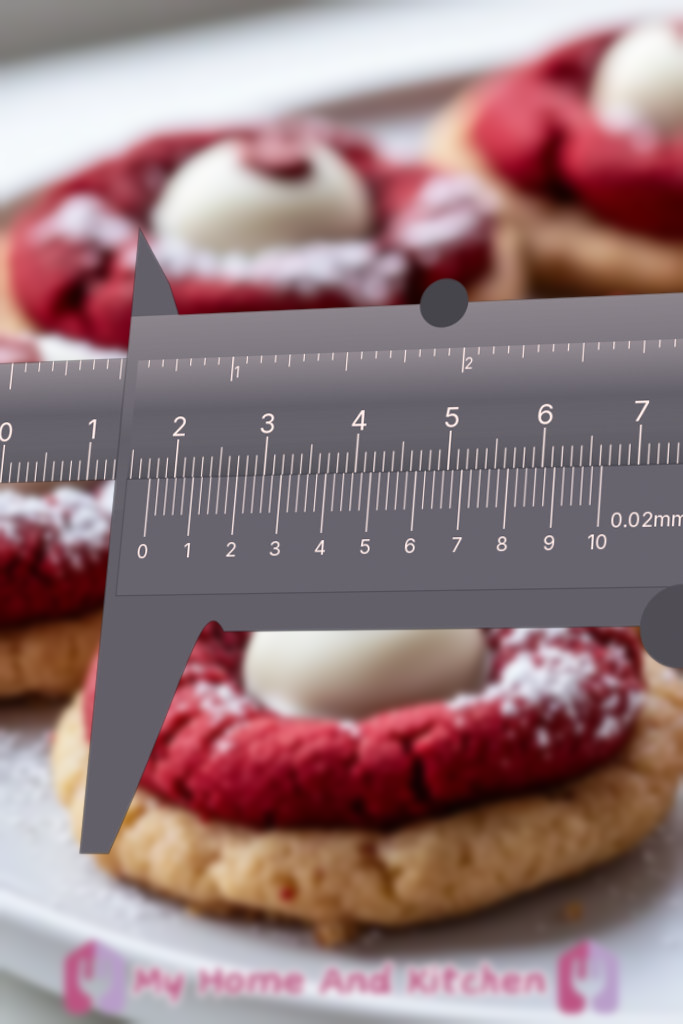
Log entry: 17.2 mm
